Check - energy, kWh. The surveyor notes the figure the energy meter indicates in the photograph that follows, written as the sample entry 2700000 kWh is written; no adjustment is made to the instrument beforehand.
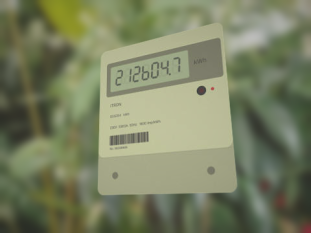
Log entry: 212604.7 kWh
